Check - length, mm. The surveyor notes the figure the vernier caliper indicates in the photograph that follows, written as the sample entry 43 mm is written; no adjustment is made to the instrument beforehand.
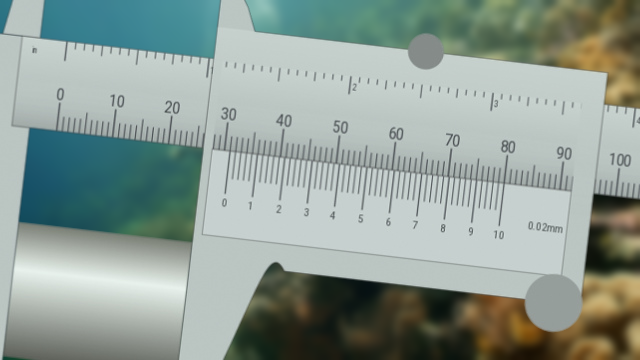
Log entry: 31.0 mm
